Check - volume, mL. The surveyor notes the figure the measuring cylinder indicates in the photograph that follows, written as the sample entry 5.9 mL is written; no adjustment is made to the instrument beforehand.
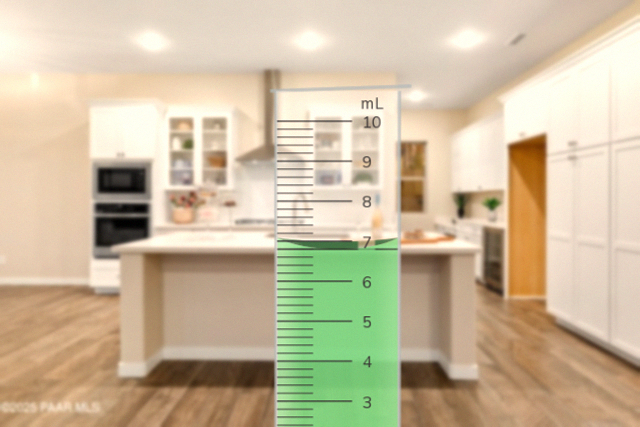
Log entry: 6.8 mL
